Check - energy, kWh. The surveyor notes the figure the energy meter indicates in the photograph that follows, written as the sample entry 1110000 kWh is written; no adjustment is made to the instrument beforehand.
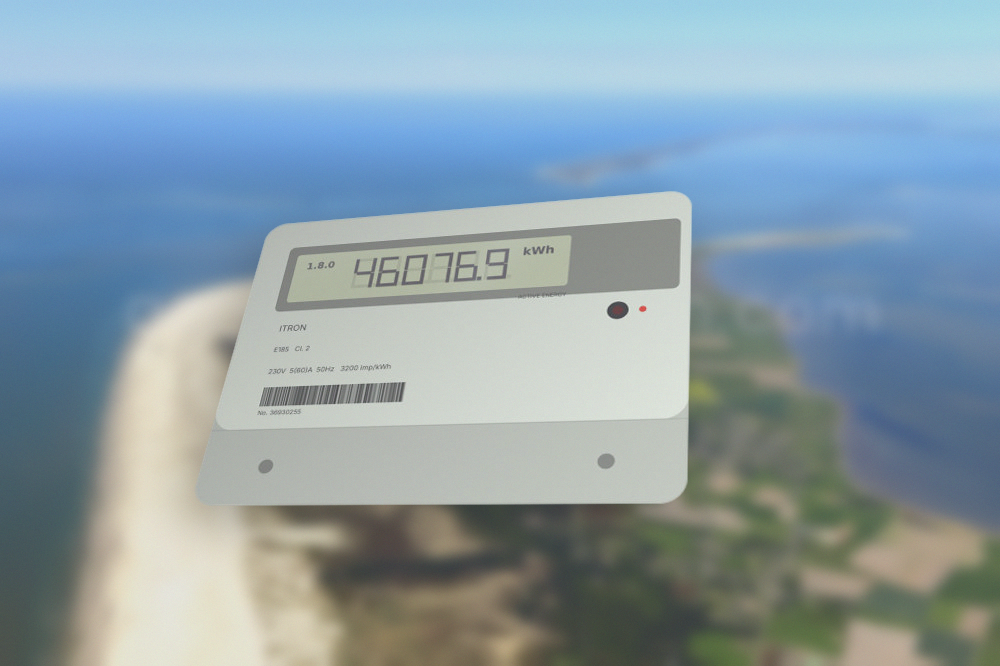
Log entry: 46076.9 kWh
